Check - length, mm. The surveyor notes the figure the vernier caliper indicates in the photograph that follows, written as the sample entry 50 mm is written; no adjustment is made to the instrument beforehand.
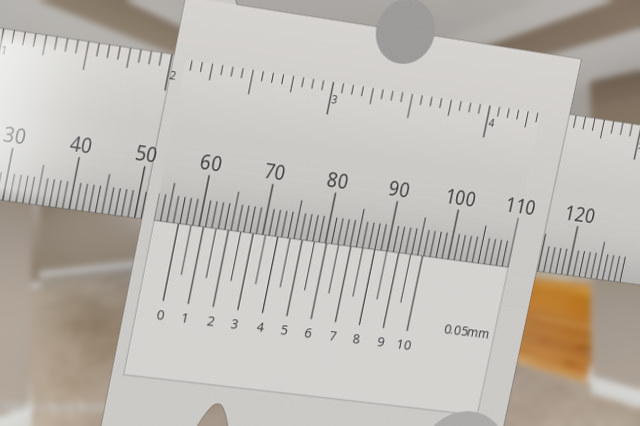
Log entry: 56.8 mm
